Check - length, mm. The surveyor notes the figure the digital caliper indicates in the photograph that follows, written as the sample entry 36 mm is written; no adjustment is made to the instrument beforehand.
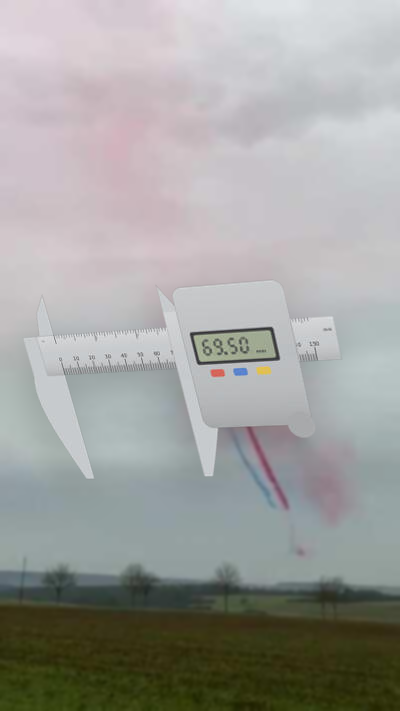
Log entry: 69.50 mm
